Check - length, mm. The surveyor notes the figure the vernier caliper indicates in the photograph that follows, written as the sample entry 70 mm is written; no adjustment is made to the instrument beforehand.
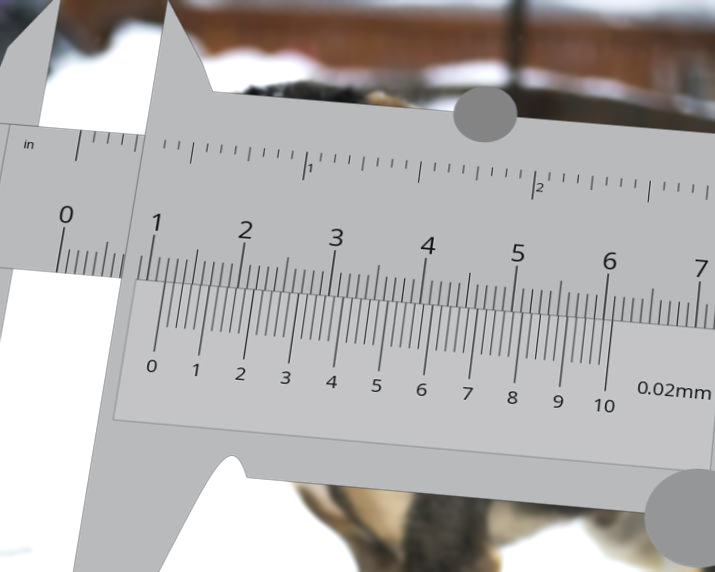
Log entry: 12.0 mm
